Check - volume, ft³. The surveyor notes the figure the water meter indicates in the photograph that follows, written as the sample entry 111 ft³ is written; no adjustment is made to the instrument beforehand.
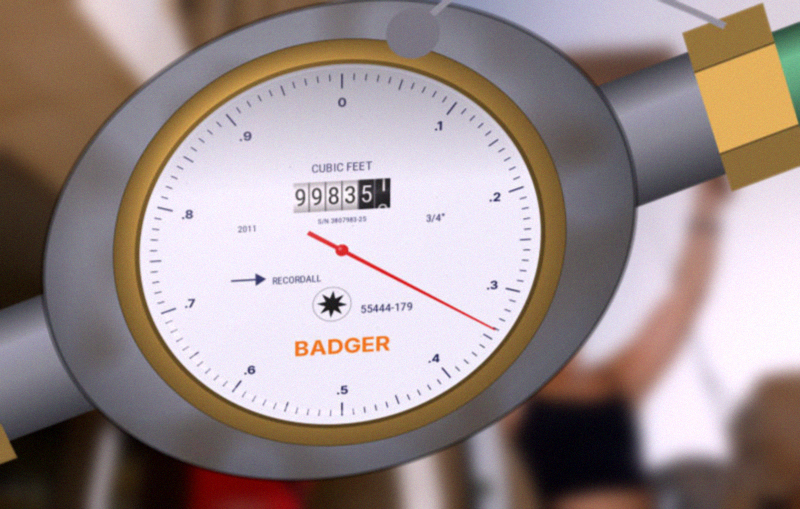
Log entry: 998351.34 ft³
